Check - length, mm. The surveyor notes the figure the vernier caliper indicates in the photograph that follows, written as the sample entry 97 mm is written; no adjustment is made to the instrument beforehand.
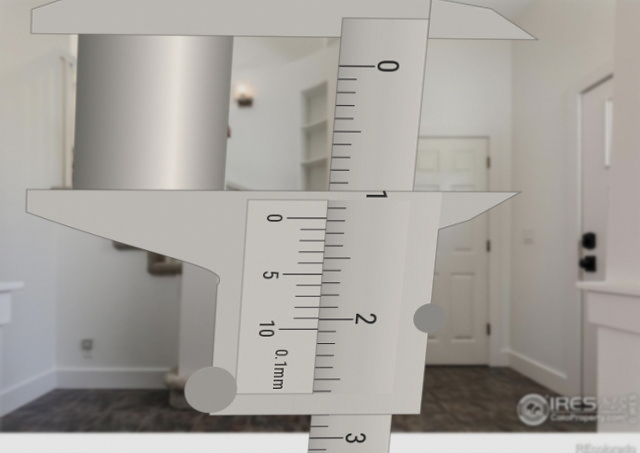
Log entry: 11.8 mm
